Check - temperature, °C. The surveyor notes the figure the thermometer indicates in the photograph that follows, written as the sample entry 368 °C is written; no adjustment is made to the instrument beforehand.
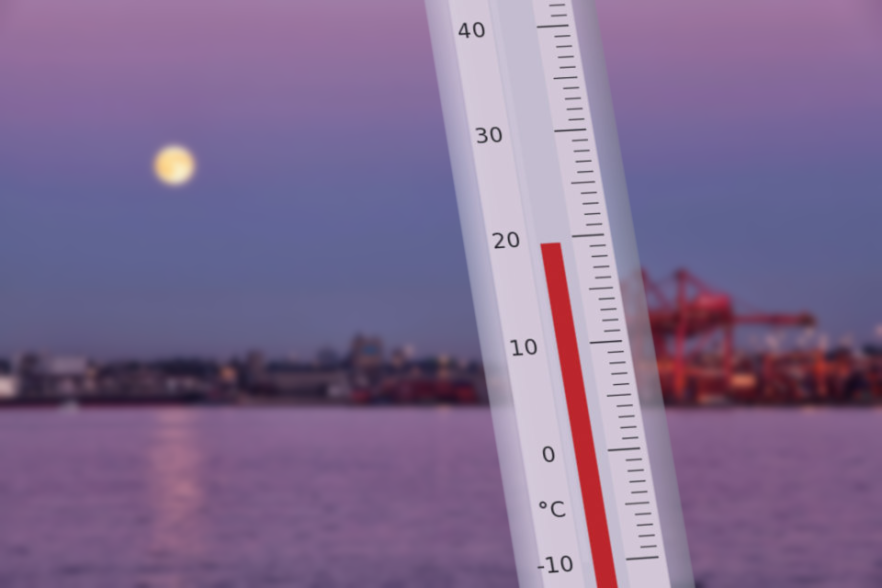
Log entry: 19.5 °C
